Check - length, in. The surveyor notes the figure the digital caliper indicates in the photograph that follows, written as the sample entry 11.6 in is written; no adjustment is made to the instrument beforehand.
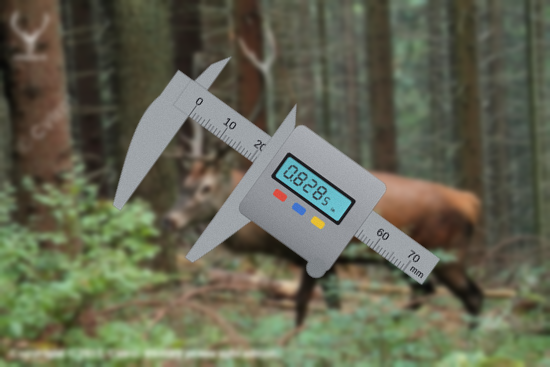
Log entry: 0.8285 in
